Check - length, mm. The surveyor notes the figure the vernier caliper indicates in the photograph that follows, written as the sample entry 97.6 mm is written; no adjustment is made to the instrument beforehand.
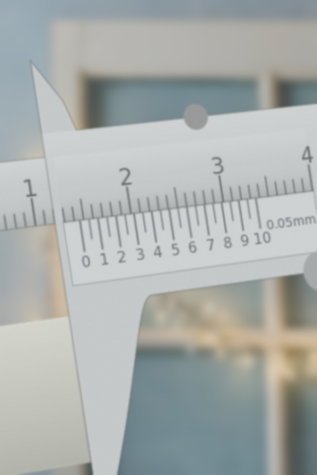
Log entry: 14.6 mm
